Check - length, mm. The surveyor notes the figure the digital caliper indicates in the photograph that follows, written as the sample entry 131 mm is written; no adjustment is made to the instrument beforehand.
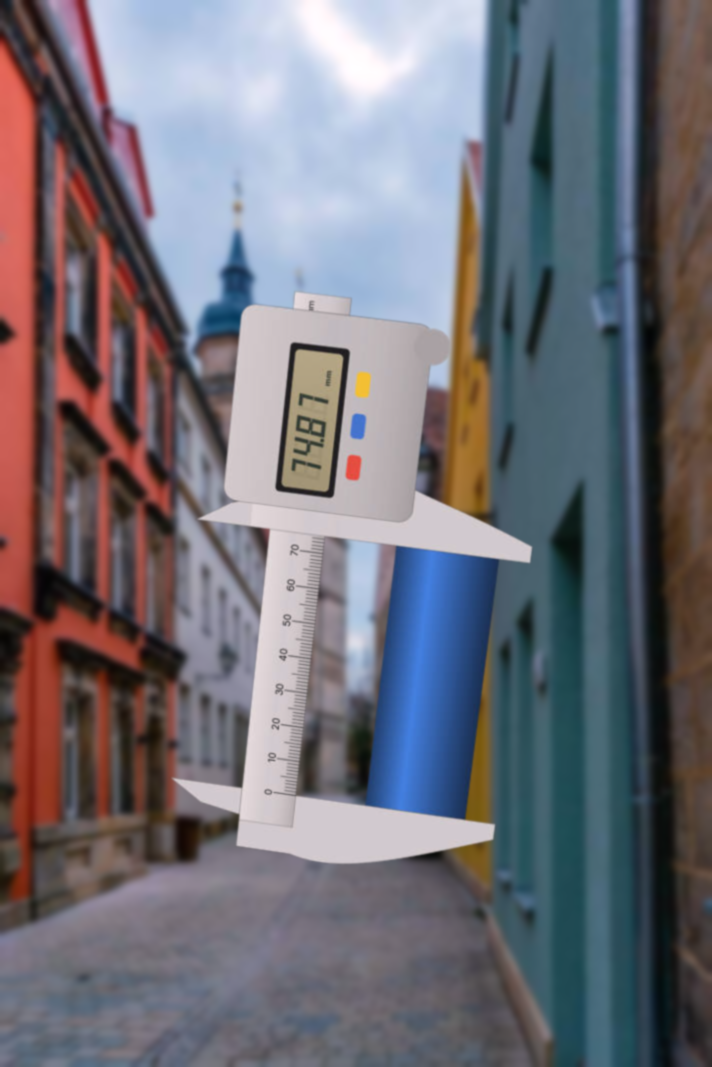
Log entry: 74.87 mm
